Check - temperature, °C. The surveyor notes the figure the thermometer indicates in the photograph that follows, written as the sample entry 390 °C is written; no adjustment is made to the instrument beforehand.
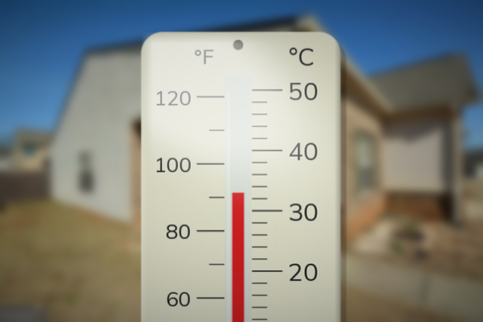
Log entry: 33 °C
